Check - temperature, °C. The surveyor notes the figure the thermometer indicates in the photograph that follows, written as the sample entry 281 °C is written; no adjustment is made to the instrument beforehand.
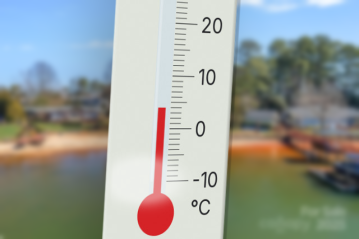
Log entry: 4 °C
